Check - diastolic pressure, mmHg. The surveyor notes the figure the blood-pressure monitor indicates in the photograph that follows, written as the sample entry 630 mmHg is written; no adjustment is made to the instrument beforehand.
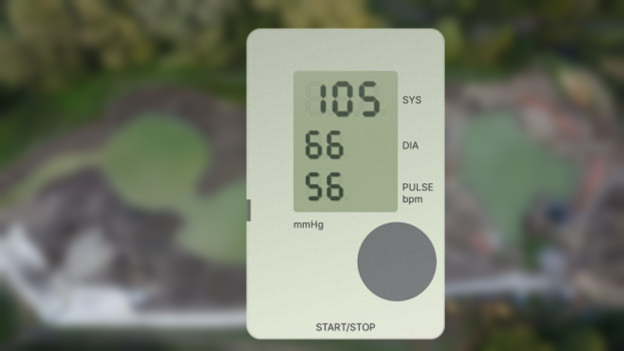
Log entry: 66 mmHg
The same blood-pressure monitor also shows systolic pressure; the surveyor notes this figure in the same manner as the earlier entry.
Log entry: 105 mmHg
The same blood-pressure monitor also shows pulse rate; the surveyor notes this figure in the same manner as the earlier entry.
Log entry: 56 bpm
